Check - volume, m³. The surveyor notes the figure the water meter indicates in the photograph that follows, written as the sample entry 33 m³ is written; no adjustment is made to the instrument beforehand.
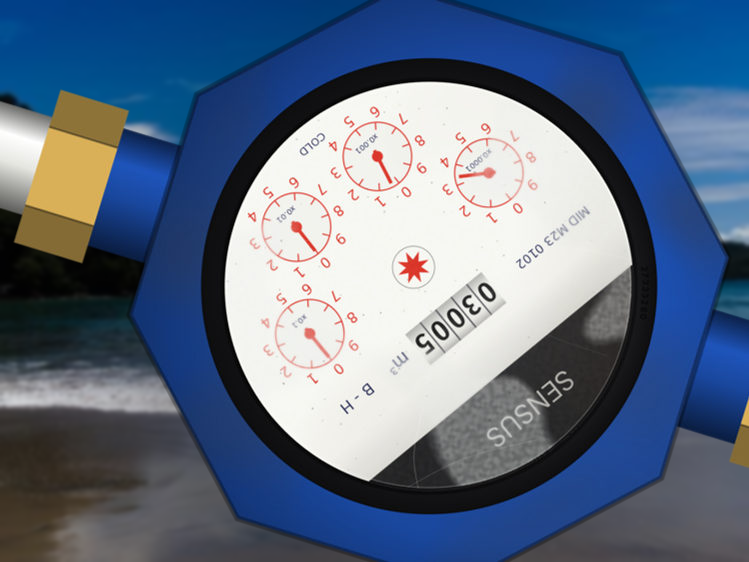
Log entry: 3005.0003 m³
